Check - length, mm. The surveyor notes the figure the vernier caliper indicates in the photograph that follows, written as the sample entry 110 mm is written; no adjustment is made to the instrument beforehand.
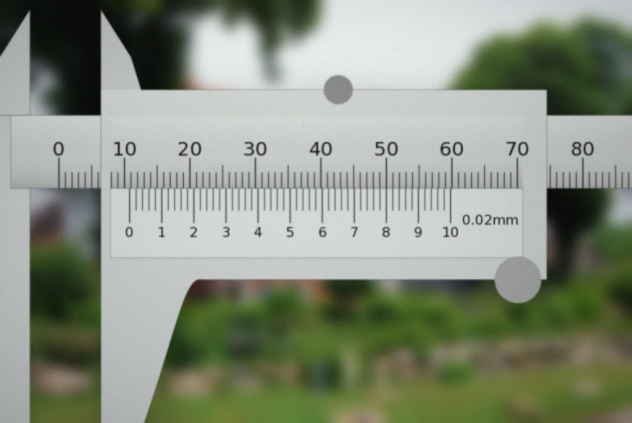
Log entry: 10.8 mm
